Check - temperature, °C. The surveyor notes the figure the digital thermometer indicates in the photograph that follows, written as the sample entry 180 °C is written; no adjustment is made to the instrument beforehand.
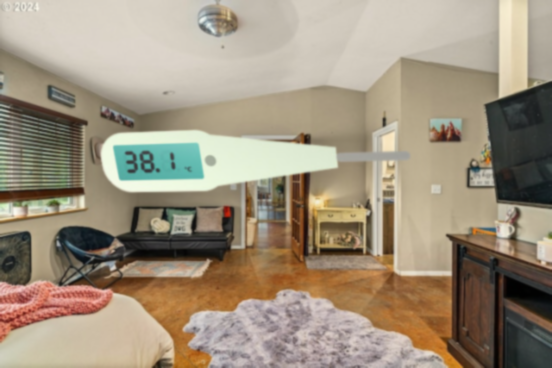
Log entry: 38.1 °C
